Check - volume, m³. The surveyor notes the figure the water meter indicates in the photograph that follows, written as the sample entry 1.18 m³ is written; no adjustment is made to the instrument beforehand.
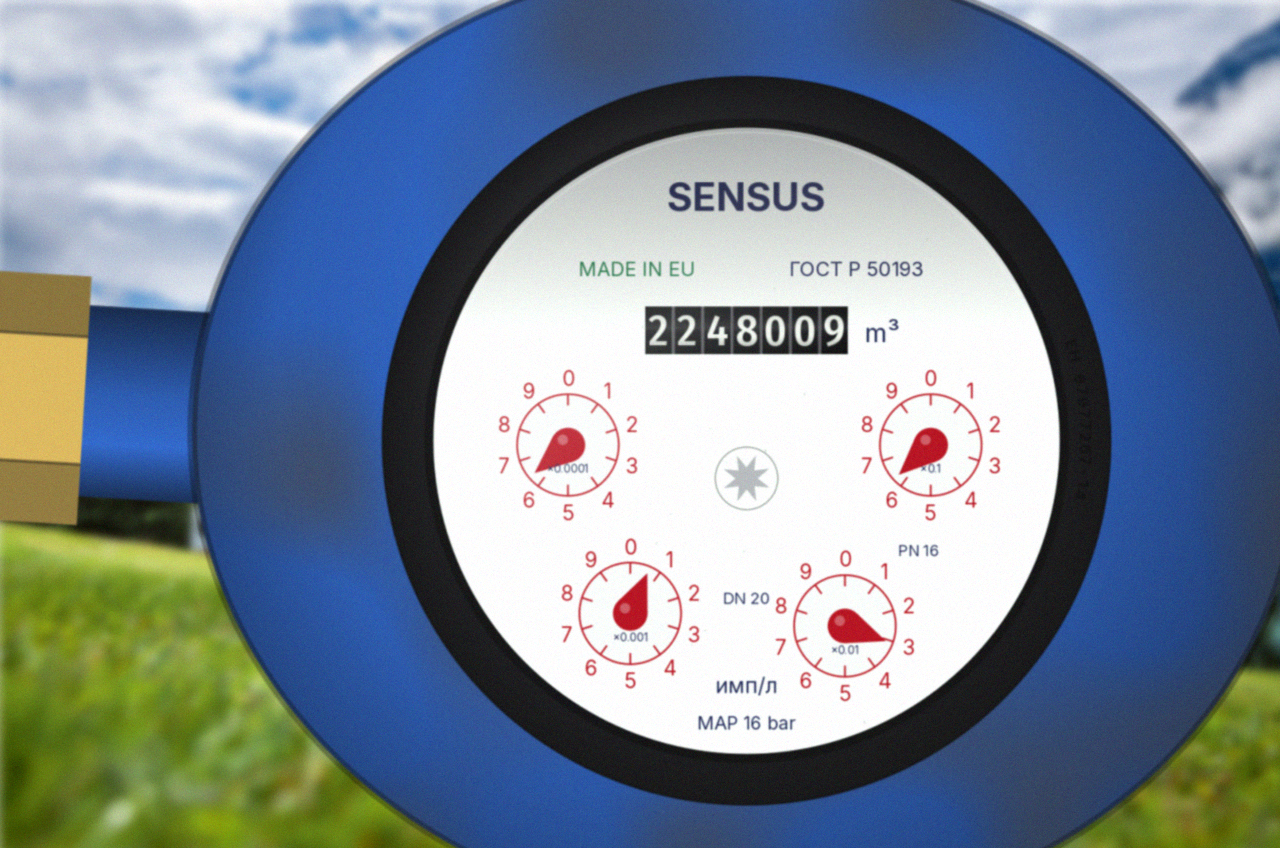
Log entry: 2248009.6306 m³
